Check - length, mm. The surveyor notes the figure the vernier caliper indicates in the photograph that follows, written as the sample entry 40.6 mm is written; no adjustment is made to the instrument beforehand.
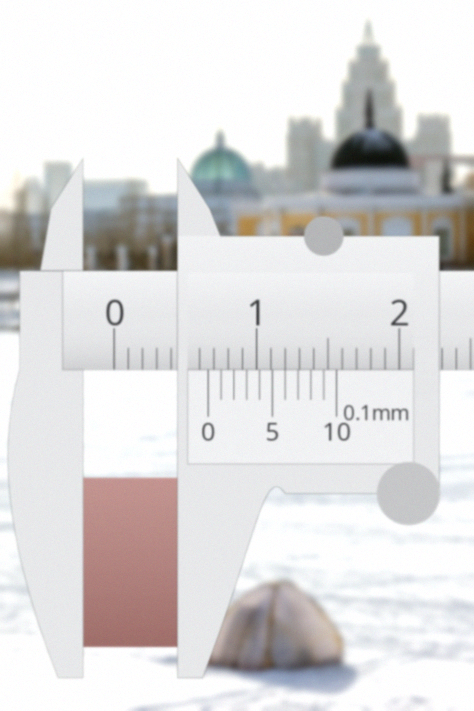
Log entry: 6.6 mm
